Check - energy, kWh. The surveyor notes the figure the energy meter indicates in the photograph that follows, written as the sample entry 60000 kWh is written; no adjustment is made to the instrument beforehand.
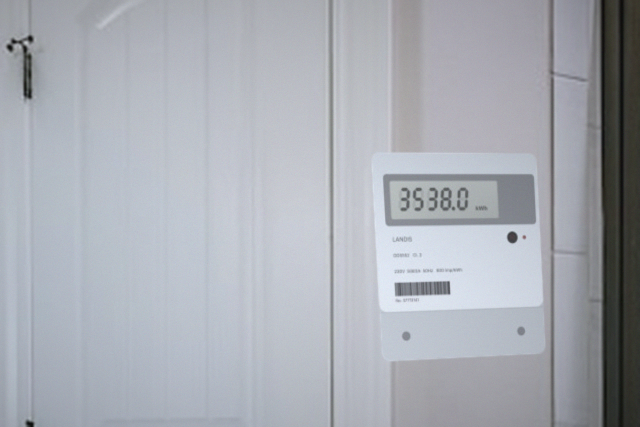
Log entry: 3538.0 kWh
